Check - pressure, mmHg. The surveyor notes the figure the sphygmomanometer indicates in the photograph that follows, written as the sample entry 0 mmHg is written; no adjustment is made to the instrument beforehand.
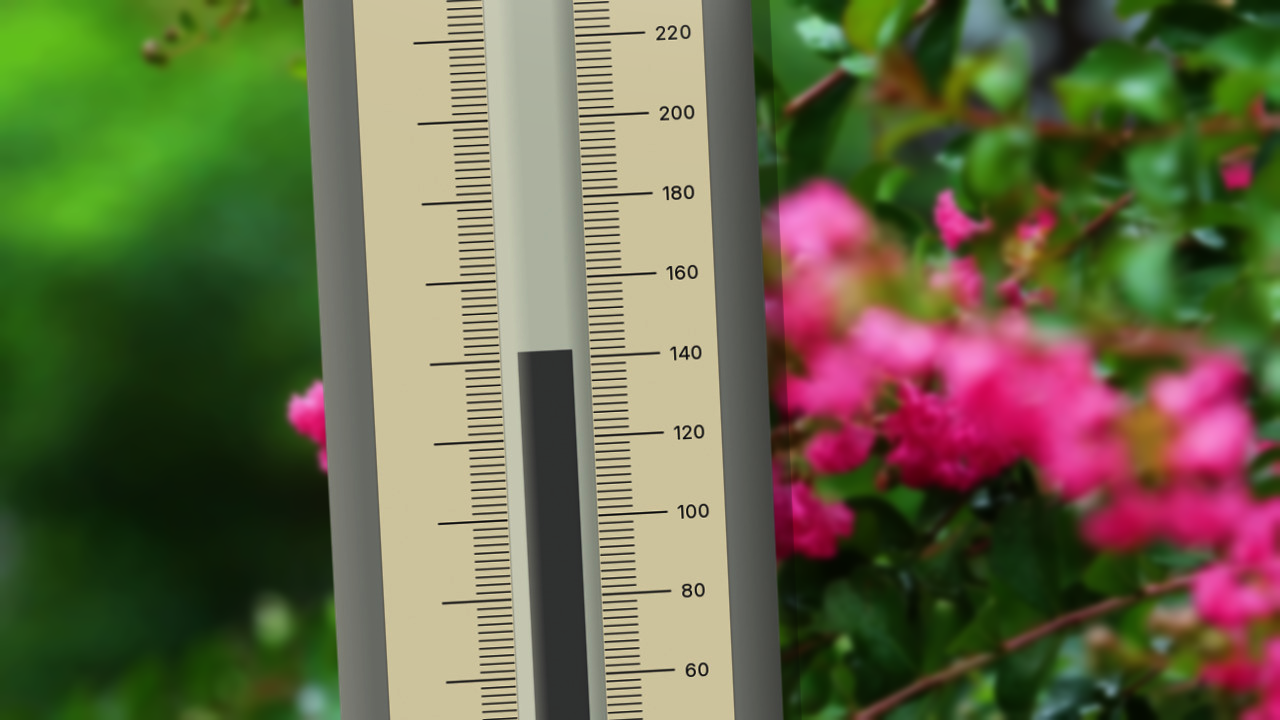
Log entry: 142 mmHg
